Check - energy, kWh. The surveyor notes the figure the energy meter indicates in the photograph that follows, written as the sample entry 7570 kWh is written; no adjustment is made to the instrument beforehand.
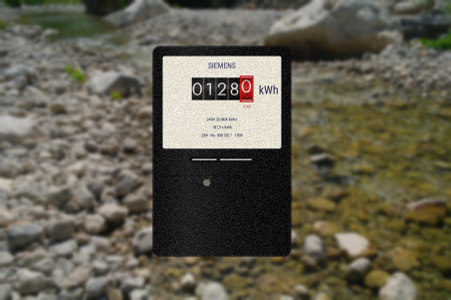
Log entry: 128.0 kWh
